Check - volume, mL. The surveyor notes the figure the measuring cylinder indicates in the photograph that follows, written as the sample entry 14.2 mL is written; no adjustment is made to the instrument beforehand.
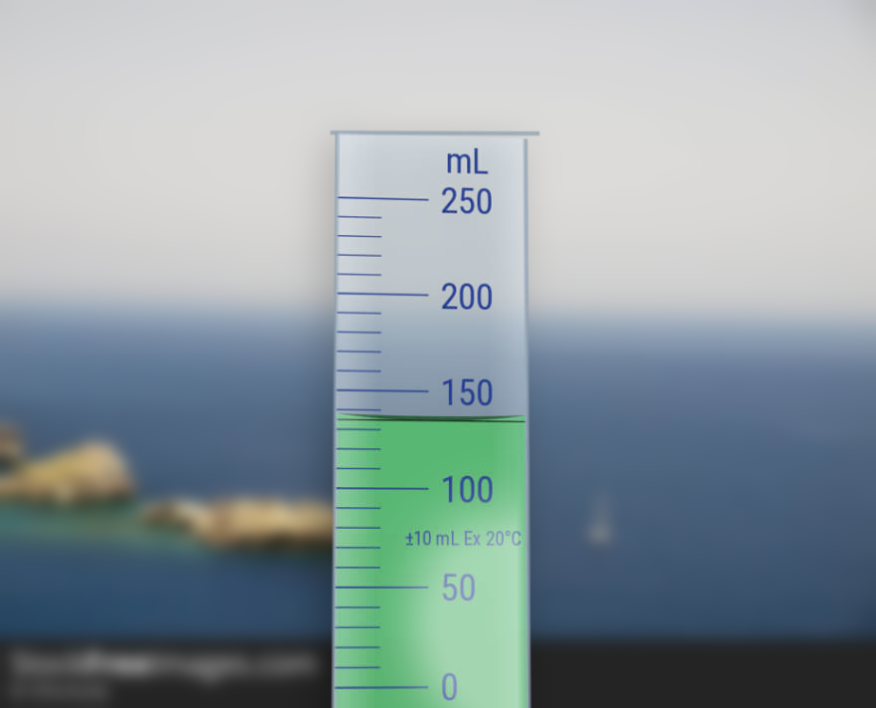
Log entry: 135 mL
